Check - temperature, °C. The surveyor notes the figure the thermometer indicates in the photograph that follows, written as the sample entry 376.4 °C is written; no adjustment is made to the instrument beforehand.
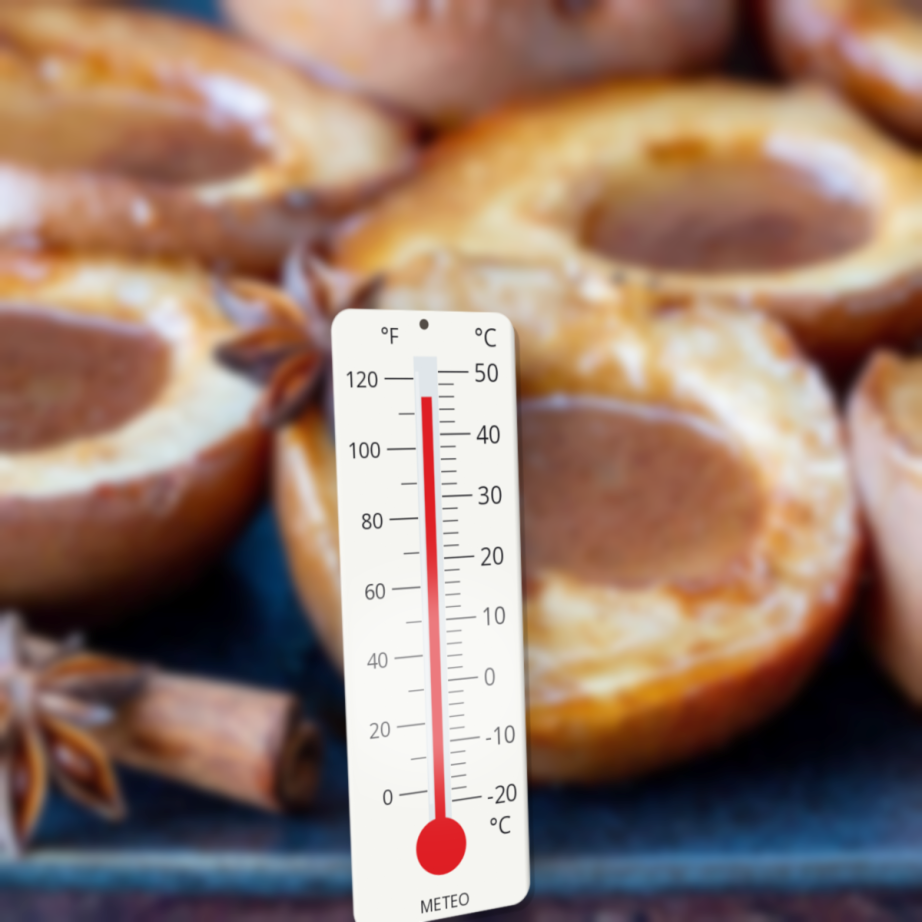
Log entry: 46 °C
